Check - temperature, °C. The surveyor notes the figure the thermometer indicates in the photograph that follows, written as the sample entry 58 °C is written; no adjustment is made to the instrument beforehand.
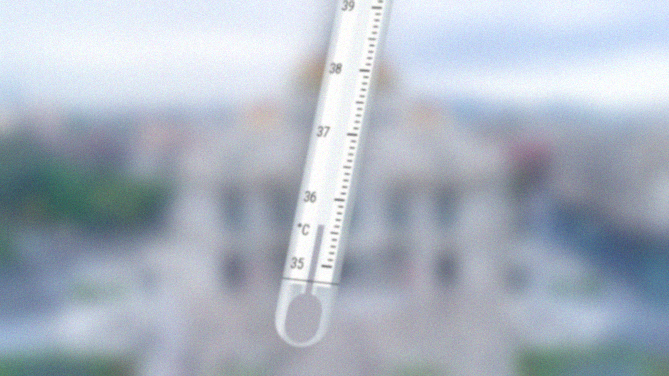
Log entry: 35.6 °C
